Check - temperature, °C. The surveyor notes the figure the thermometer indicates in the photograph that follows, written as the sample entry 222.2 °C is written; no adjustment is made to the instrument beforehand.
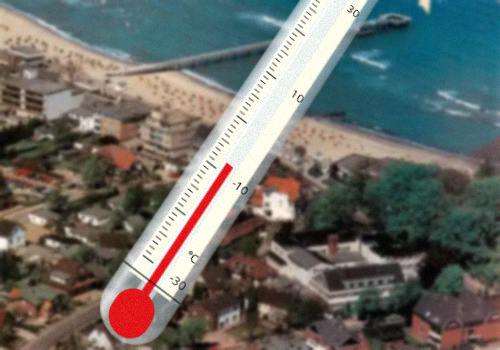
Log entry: -8 °C
